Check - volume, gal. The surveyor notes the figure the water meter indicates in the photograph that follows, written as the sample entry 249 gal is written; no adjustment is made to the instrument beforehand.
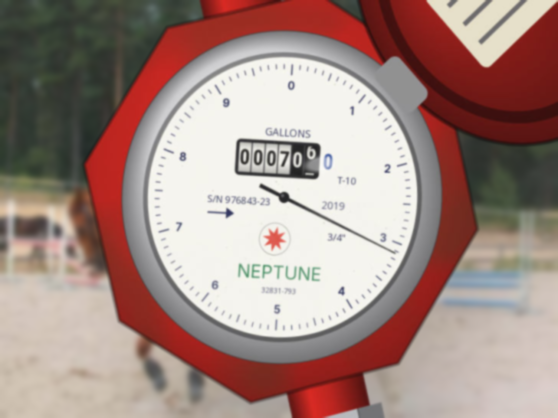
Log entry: 7063.1 gal
